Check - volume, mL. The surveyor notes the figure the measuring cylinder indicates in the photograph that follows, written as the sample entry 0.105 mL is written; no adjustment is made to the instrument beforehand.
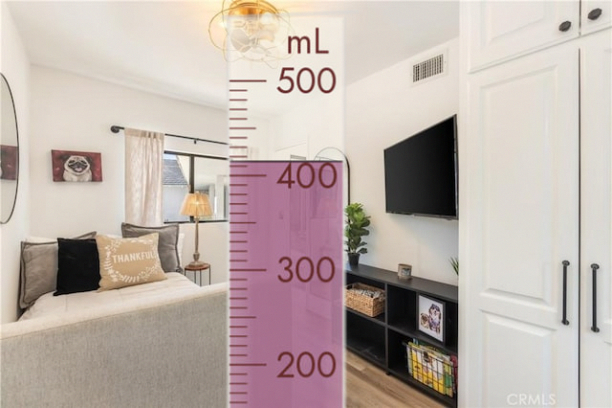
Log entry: 415 mL
